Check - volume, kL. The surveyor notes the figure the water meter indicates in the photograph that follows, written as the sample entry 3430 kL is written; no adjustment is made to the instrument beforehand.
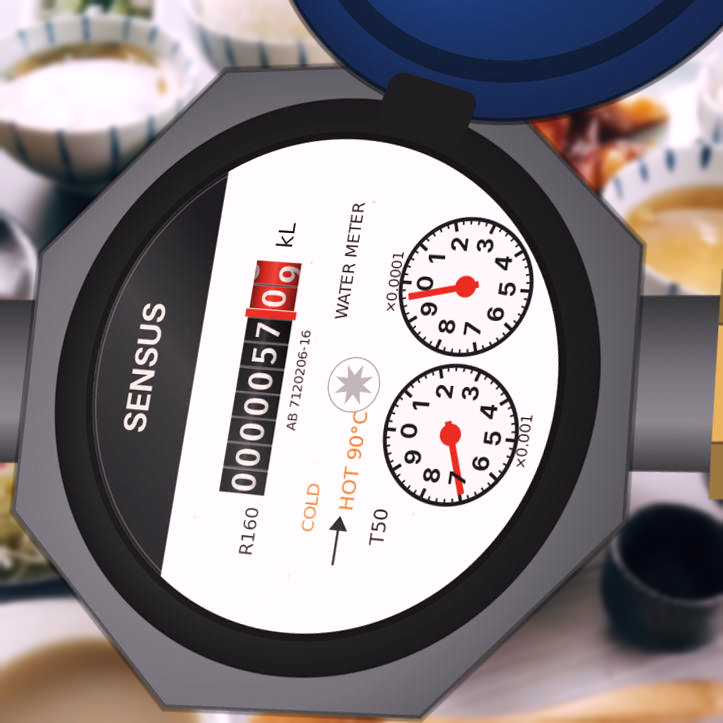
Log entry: 57.0869 kL
